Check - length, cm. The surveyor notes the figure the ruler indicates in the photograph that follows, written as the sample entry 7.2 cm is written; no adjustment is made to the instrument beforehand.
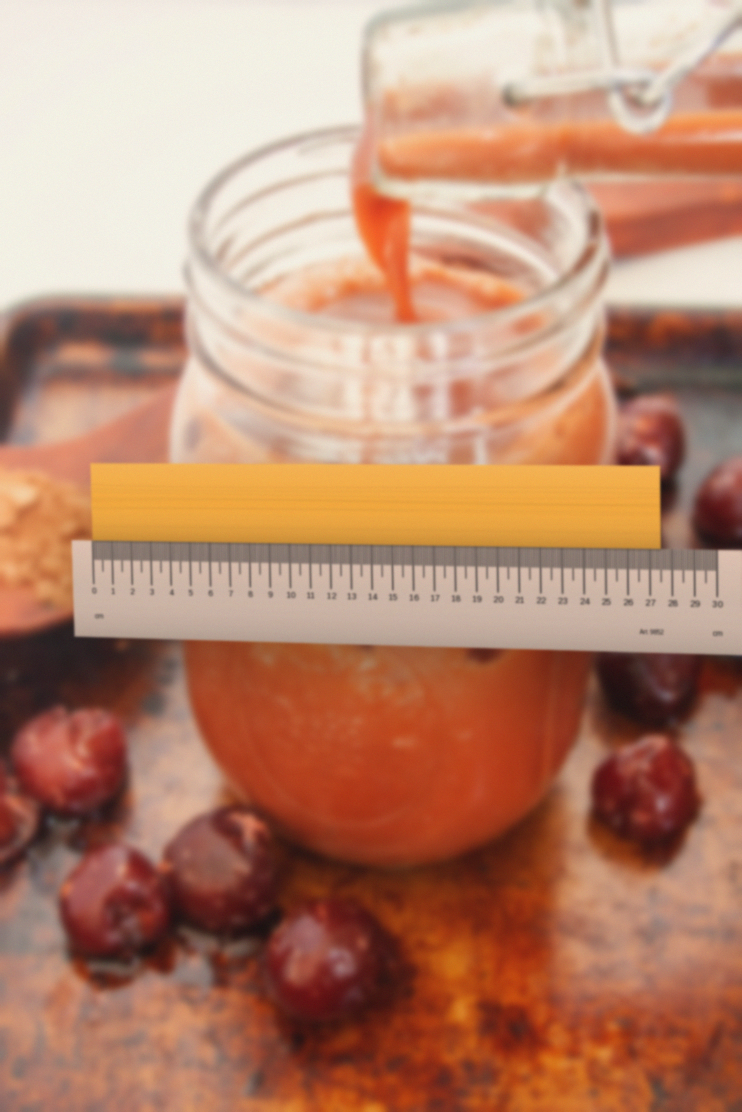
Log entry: 27.5 cm
